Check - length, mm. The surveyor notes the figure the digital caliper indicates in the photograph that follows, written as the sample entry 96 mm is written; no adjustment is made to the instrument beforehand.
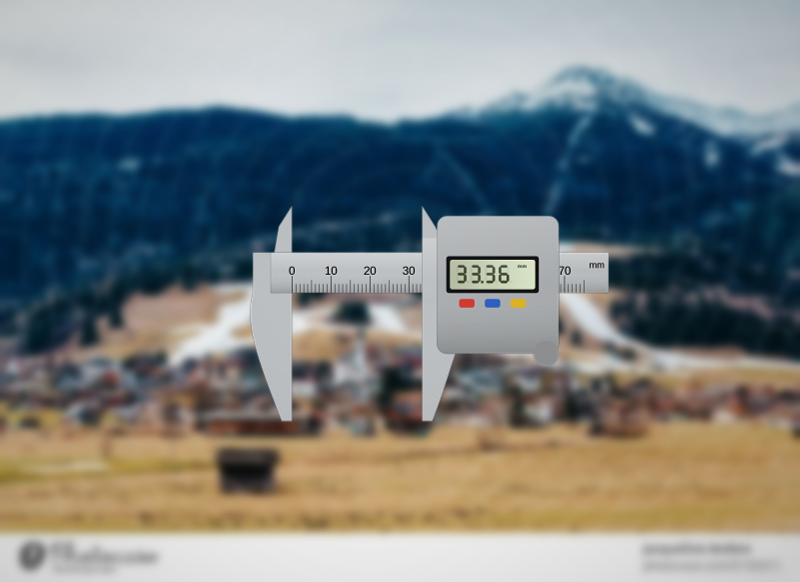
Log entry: 33.36 mm
